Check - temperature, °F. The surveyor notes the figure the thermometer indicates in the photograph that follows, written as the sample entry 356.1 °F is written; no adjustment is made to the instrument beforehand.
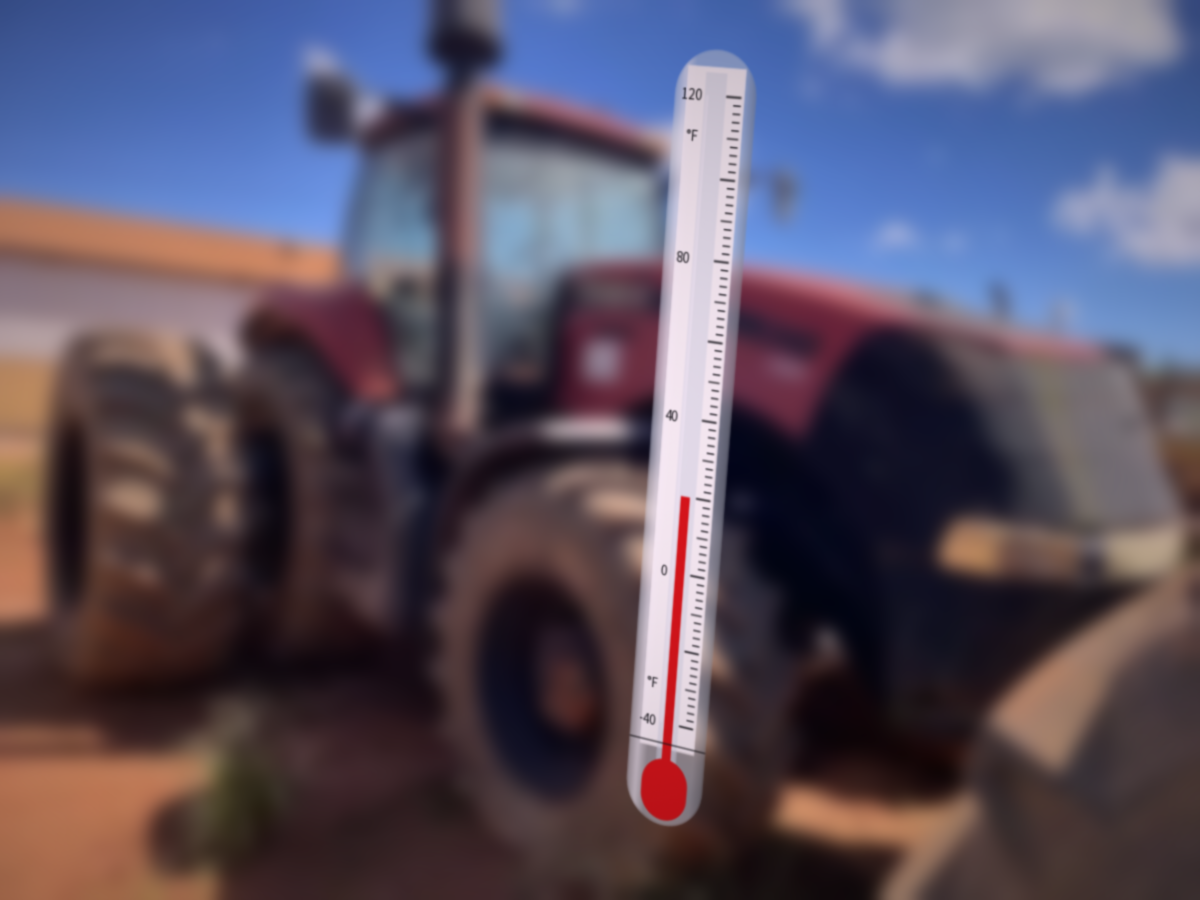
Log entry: 20 °F
